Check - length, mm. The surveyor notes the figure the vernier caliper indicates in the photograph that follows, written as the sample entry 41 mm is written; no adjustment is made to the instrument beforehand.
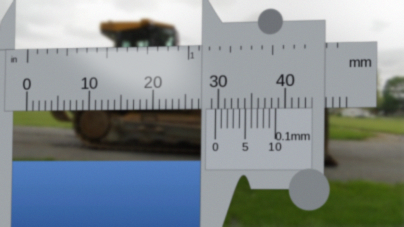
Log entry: 29.6 mm
